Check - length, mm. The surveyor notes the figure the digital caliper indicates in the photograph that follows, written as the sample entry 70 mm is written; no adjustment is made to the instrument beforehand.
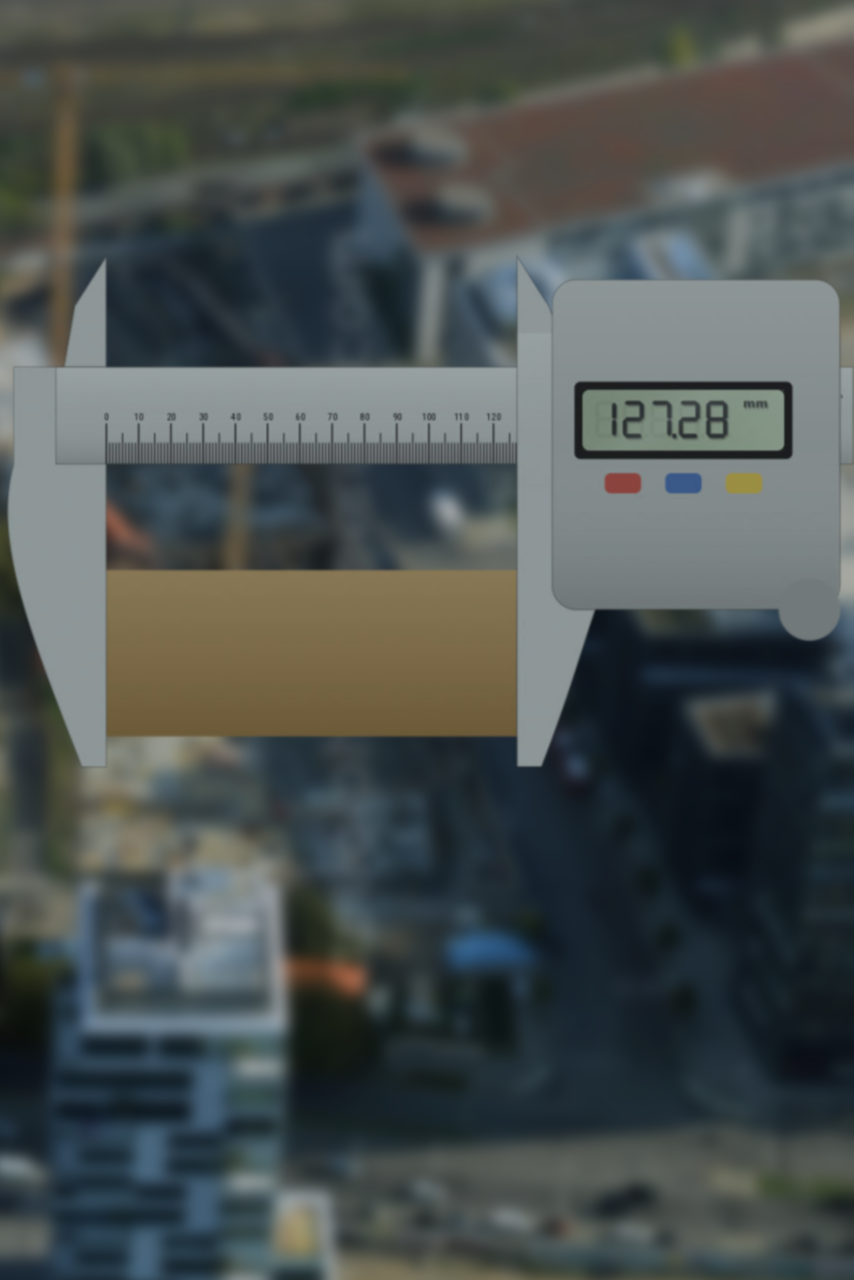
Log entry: 127.28 mm
